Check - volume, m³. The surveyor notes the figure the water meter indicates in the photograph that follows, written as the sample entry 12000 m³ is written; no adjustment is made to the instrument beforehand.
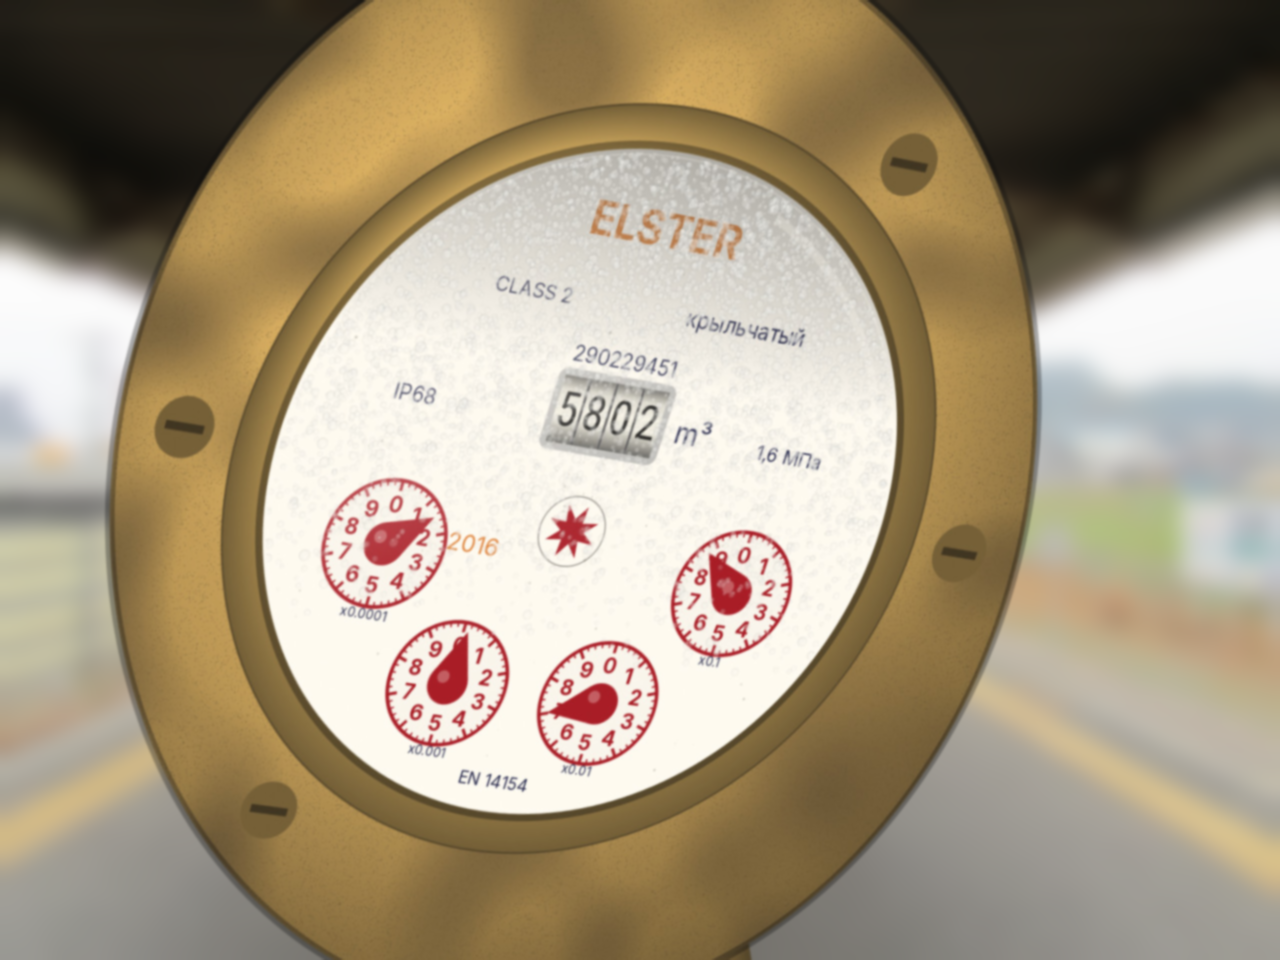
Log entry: 5802.8701 m³
